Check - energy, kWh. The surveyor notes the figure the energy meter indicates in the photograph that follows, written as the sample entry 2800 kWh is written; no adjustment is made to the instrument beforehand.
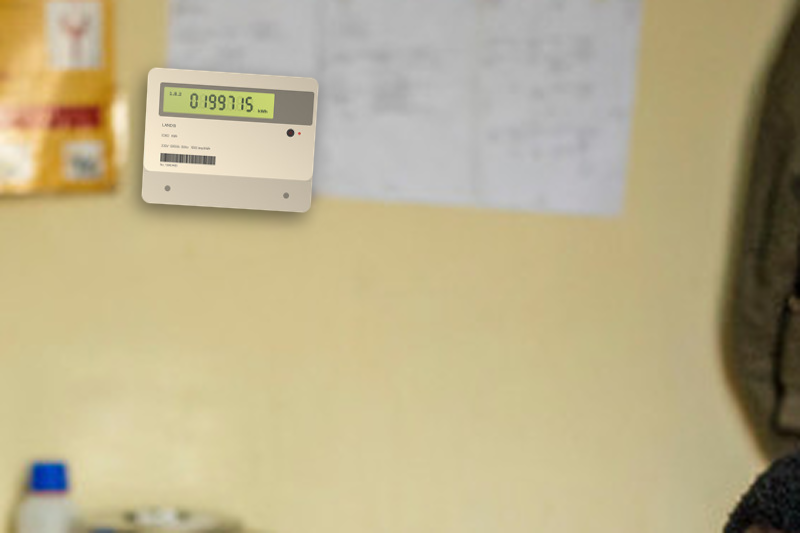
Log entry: 199715 kWh
